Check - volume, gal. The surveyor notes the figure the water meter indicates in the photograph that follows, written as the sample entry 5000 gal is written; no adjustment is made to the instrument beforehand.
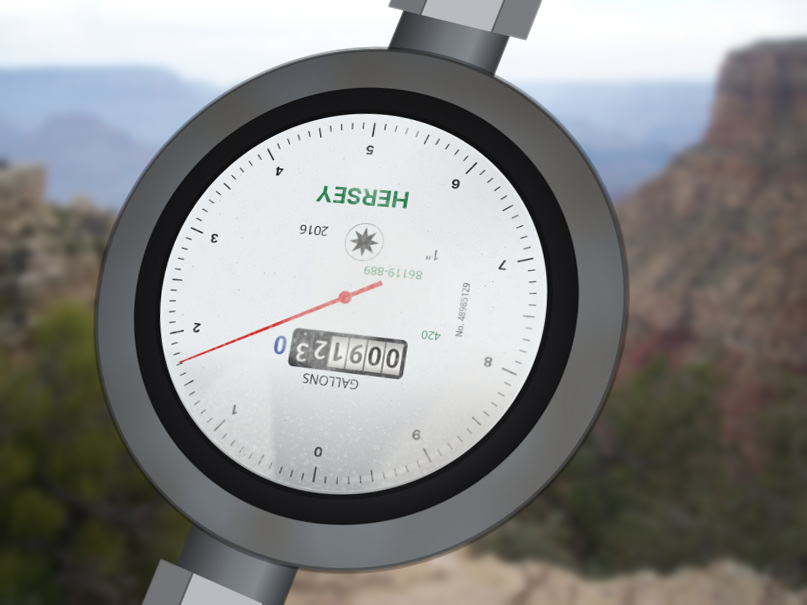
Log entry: 91231.7 gal
